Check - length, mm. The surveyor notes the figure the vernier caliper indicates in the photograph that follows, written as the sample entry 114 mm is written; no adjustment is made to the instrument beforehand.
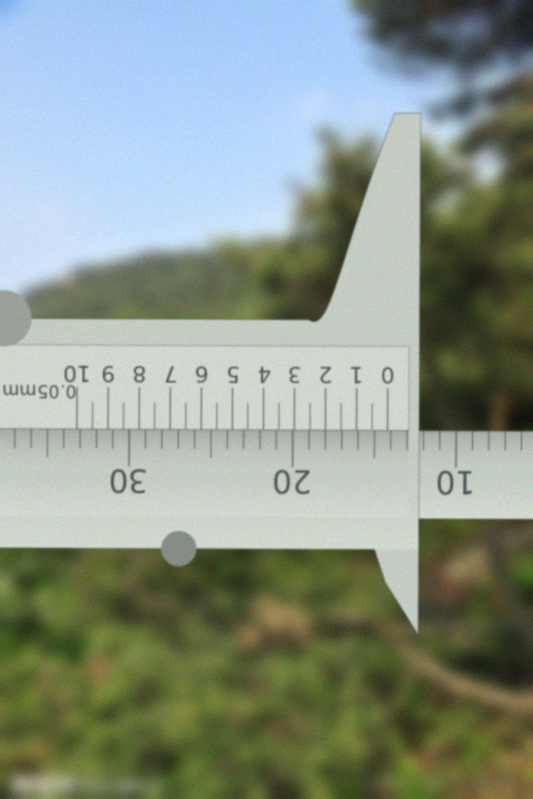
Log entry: 14.2 mm
